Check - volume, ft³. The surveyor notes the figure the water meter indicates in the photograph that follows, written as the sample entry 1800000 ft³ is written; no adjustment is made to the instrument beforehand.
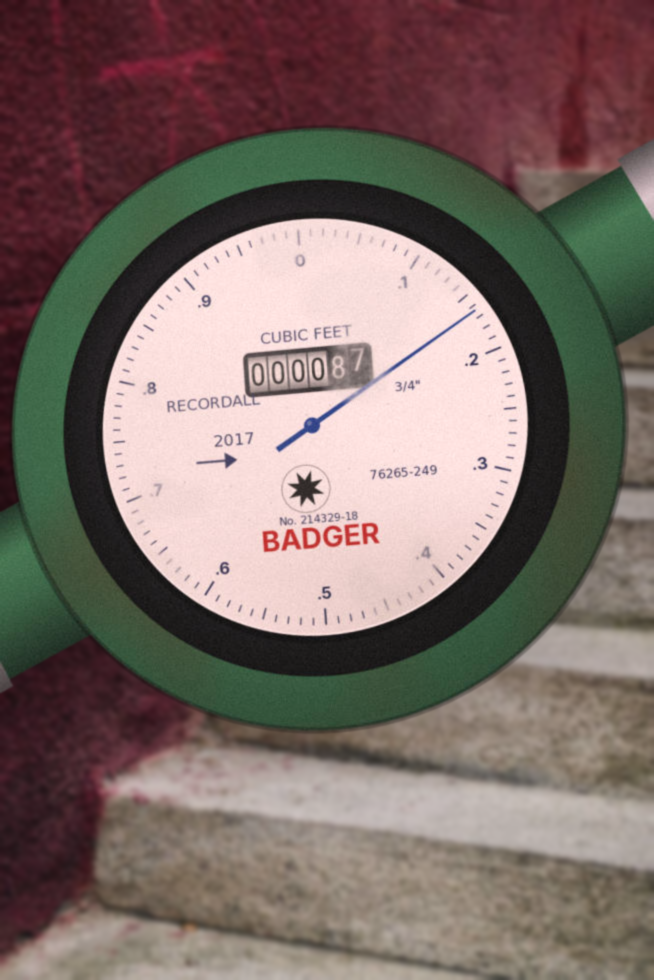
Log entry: 87.16 ft³
